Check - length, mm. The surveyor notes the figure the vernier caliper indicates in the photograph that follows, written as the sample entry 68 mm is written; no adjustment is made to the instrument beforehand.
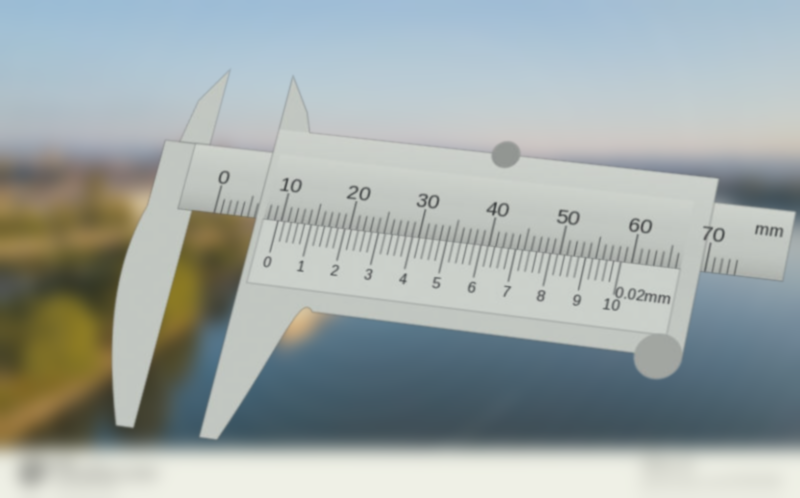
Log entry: 9.5 mm
